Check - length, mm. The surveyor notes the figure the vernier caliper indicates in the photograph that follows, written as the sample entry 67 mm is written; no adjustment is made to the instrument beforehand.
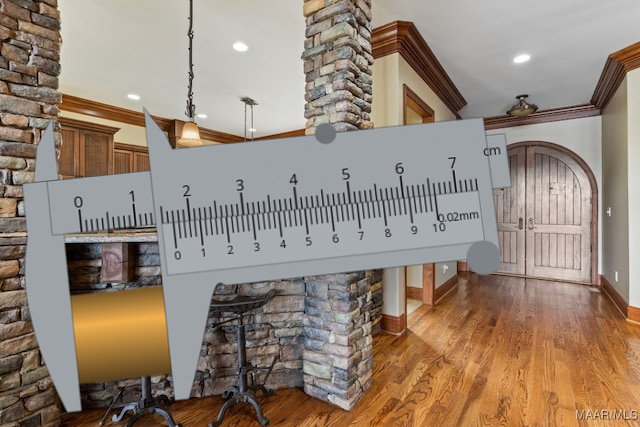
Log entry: 17.0 mm
